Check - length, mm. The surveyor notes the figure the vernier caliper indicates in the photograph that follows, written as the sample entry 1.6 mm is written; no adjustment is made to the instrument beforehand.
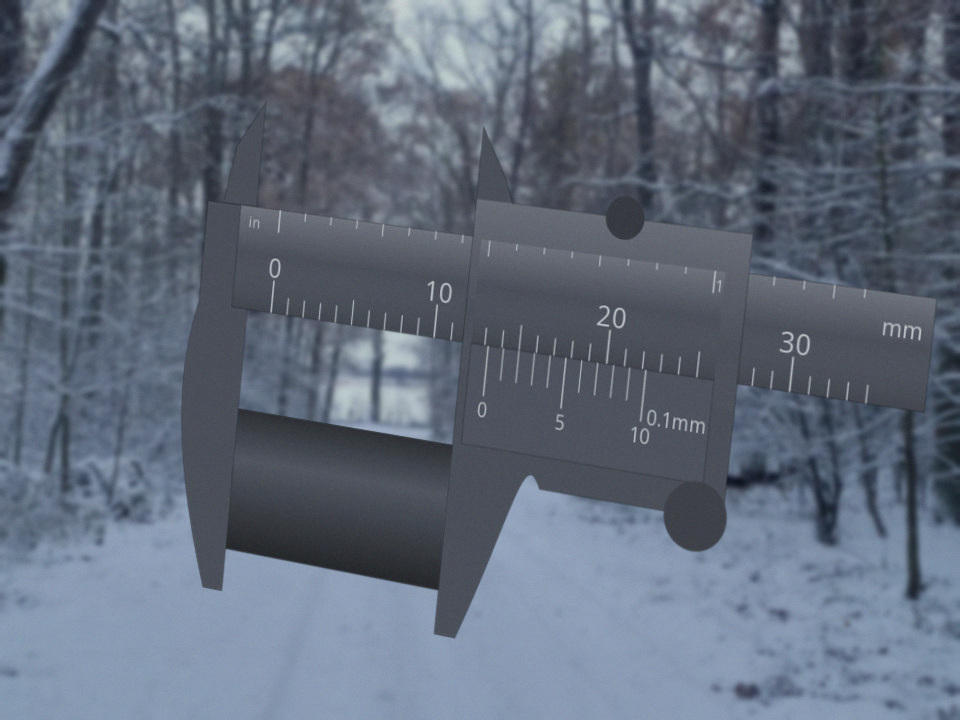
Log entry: 13.2 mm
